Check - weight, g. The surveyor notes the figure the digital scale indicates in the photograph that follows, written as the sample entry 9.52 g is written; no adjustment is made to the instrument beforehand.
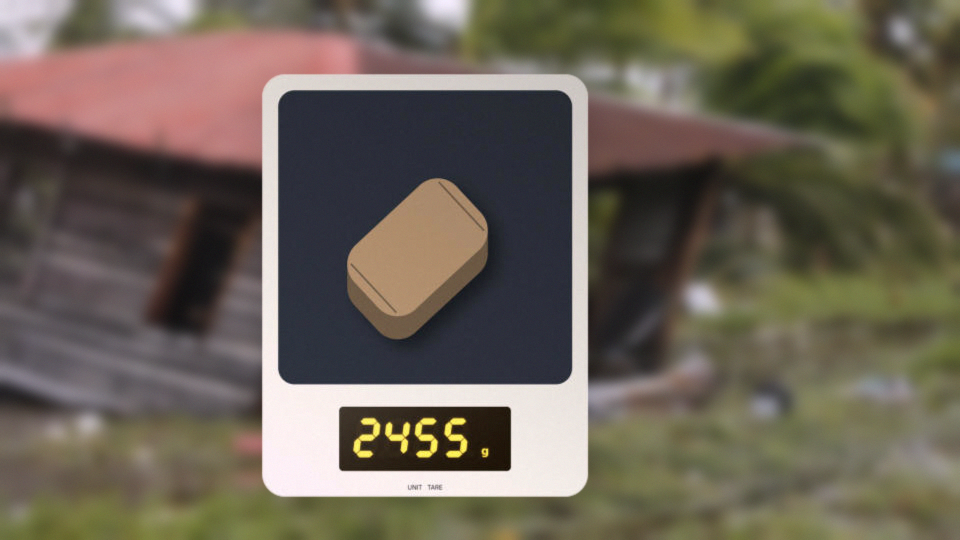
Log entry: 2455 g
